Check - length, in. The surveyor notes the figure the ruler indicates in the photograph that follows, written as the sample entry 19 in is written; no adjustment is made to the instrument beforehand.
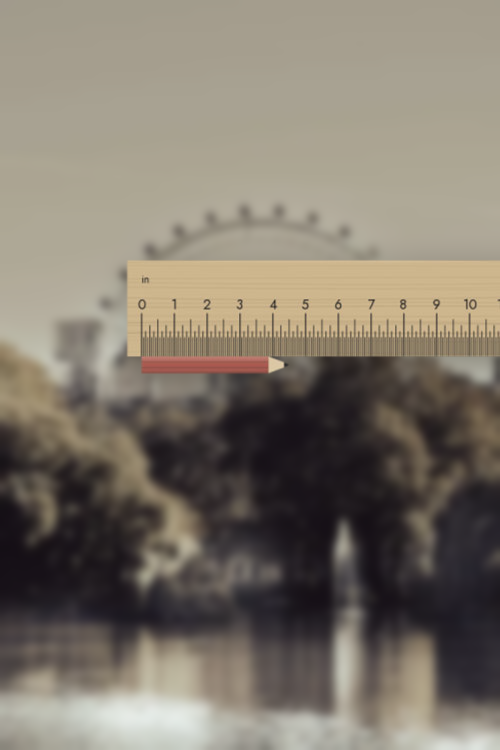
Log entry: 4.5 in
